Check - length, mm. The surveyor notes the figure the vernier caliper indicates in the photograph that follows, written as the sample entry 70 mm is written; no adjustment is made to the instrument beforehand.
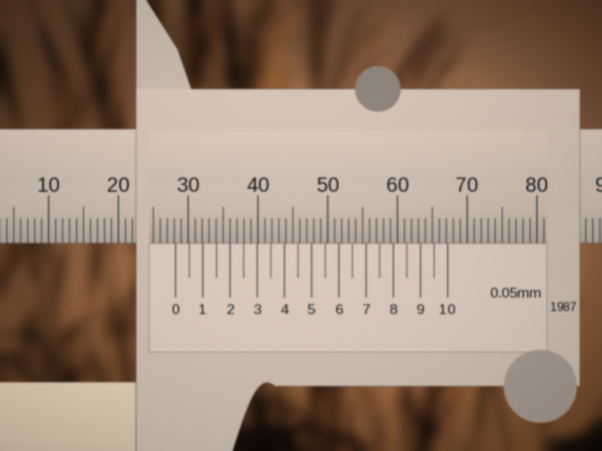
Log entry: 28.2 mm
